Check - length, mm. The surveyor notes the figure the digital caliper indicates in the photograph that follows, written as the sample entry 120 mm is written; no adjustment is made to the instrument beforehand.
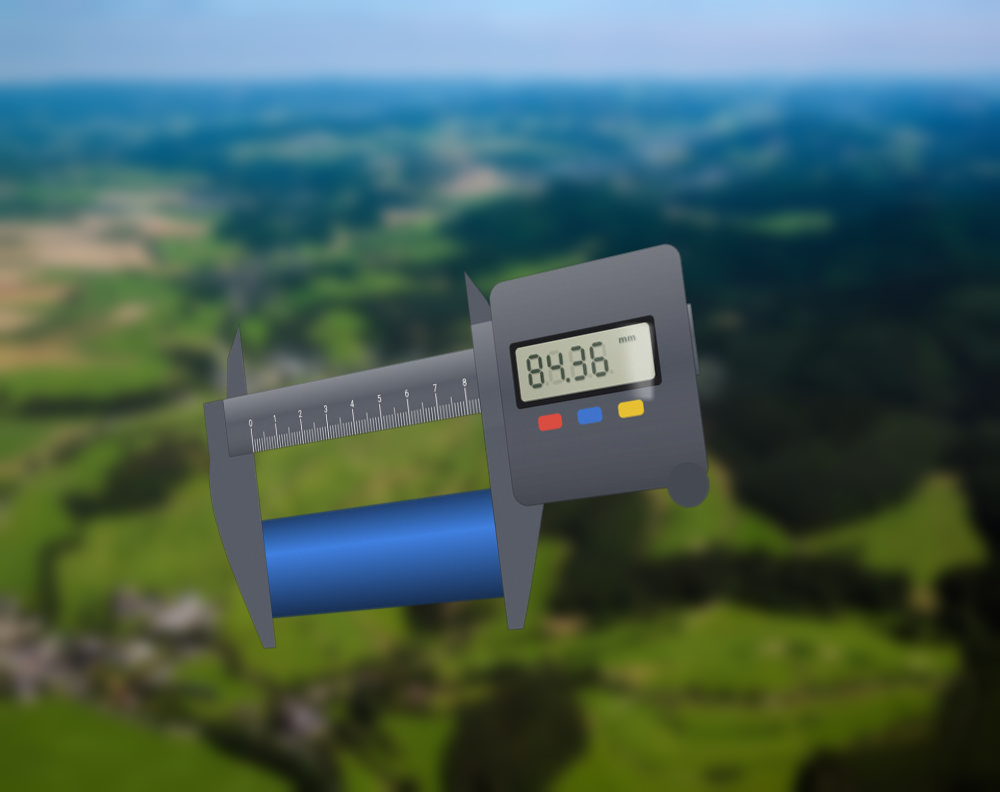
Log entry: 84.36 mm
